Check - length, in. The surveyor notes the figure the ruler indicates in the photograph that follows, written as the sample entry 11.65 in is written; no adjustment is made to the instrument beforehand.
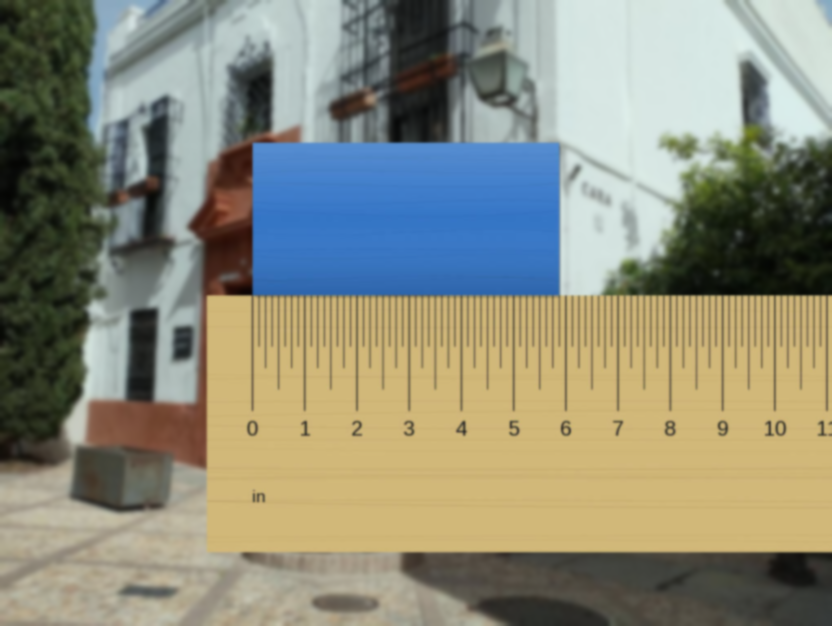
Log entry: 5.875 in
